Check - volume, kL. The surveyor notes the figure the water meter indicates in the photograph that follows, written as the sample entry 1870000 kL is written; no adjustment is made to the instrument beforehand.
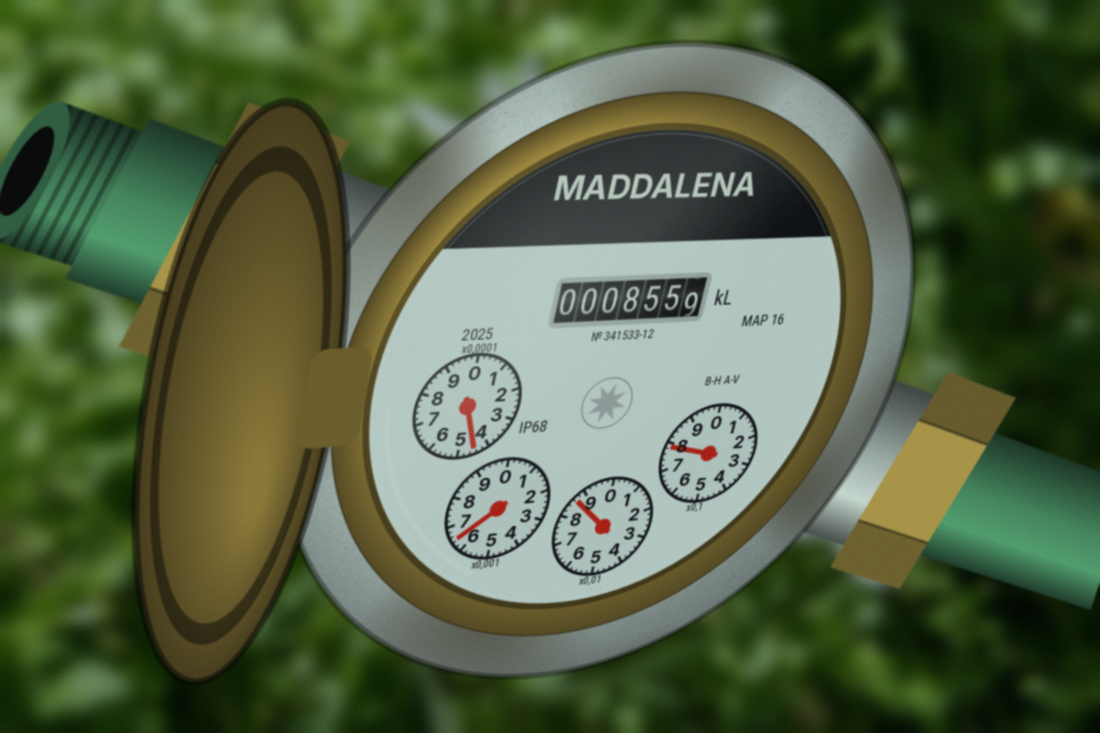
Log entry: 8558.7864 kL
